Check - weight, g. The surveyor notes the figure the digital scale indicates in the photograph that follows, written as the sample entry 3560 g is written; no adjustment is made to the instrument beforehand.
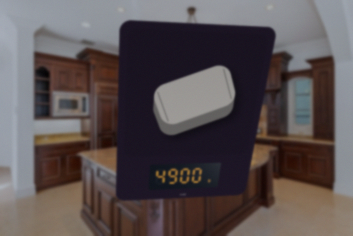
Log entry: 4900 g
